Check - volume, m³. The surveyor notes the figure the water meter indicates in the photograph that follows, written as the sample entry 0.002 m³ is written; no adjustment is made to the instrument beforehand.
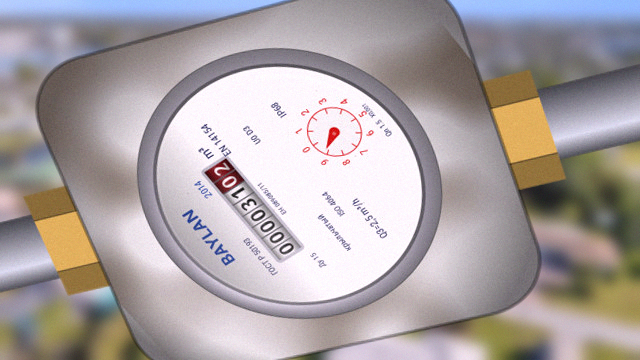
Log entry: 31.019 m³
